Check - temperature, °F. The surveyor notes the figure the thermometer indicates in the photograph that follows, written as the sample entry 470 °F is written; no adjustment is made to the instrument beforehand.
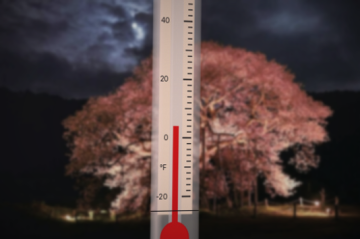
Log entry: 4 °F
